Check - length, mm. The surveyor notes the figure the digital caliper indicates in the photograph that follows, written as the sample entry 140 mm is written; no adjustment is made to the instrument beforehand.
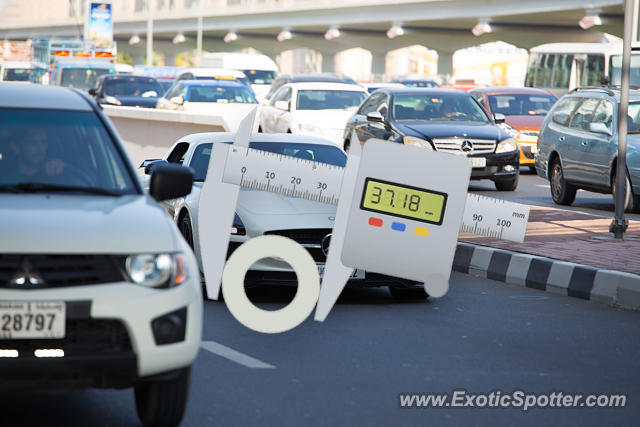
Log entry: 37.18 mm
